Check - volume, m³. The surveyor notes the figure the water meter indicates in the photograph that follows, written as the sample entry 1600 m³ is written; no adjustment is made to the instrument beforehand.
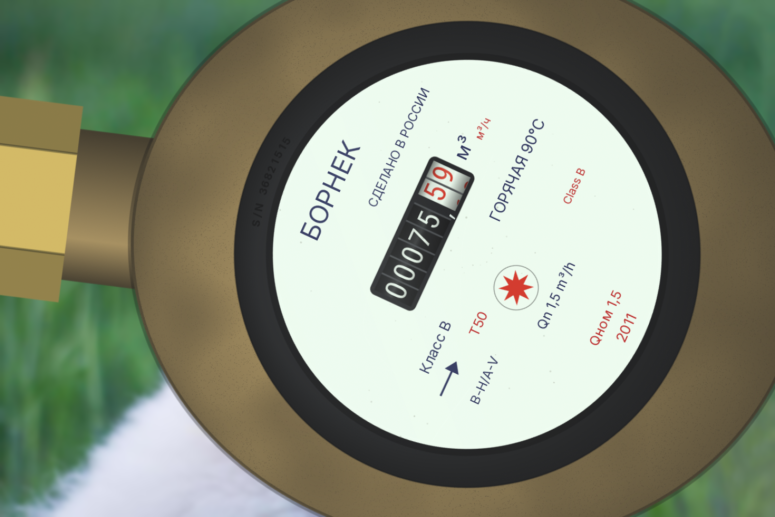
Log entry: 75.59 m³
